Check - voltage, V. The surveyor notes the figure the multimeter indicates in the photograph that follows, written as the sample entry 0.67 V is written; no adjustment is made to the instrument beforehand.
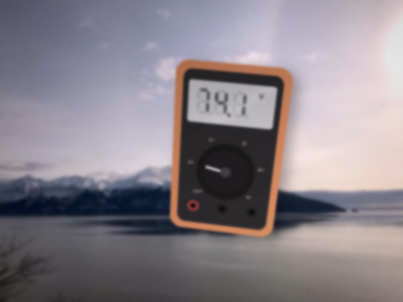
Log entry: 74.1 V
